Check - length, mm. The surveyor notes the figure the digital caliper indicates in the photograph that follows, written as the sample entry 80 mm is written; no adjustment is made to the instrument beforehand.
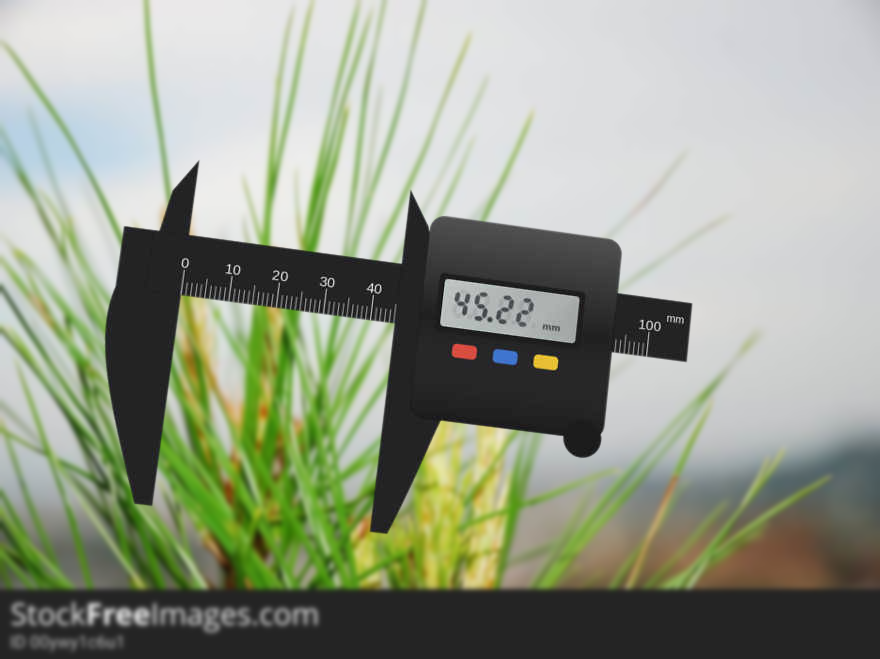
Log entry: 45.22 mm
